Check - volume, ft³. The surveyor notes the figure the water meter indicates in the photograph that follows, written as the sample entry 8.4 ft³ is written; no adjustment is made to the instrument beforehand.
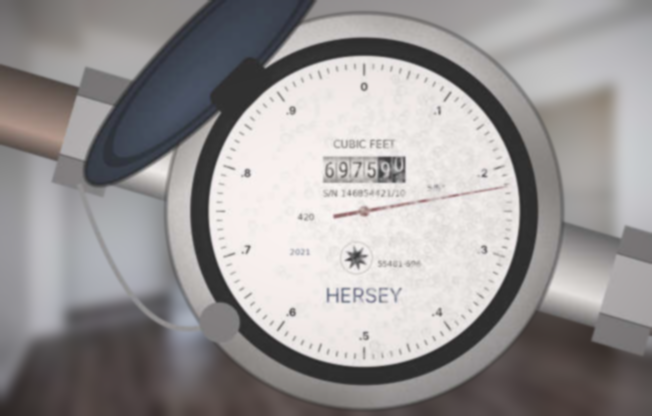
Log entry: 697590.22 ft³
